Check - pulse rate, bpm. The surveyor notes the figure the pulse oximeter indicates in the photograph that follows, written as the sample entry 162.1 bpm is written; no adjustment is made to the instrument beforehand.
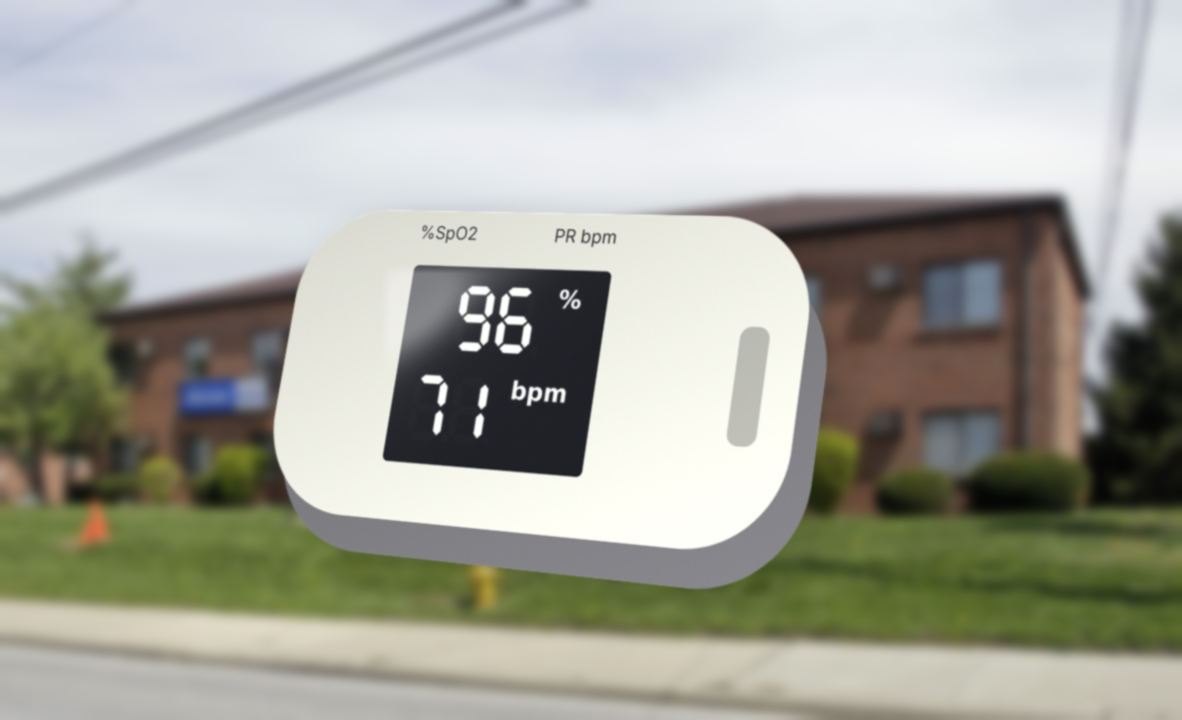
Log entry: 71 bpm
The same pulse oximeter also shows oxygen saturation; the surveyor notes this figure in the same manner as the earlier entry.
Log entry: 96 %
